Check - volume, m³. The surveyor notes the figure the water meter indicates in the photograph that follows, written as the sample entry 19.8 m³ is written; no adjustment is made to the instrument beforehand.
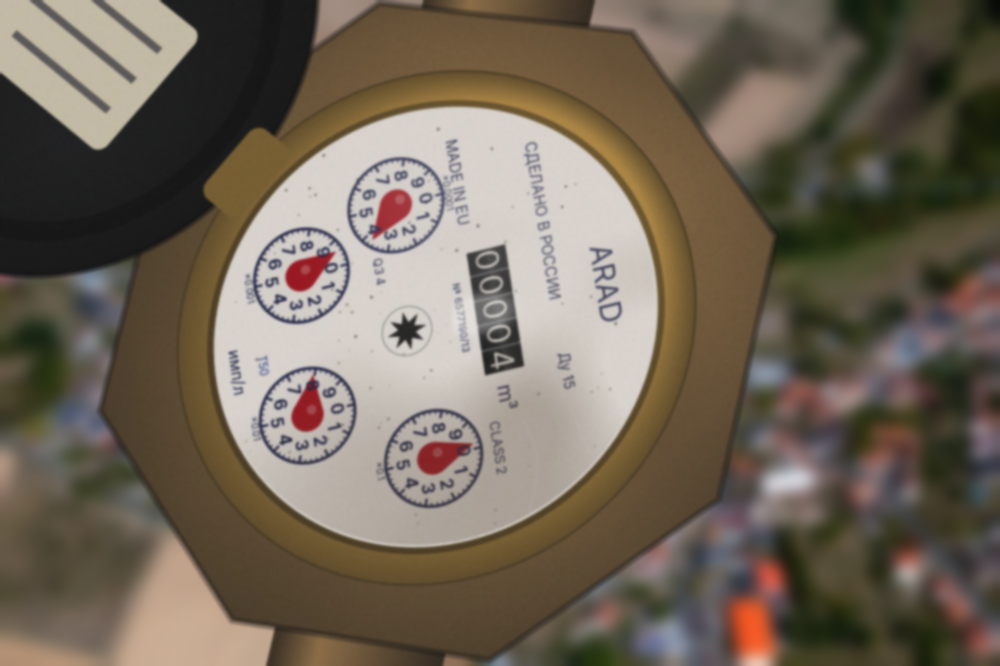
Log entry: 3.9793 m³
